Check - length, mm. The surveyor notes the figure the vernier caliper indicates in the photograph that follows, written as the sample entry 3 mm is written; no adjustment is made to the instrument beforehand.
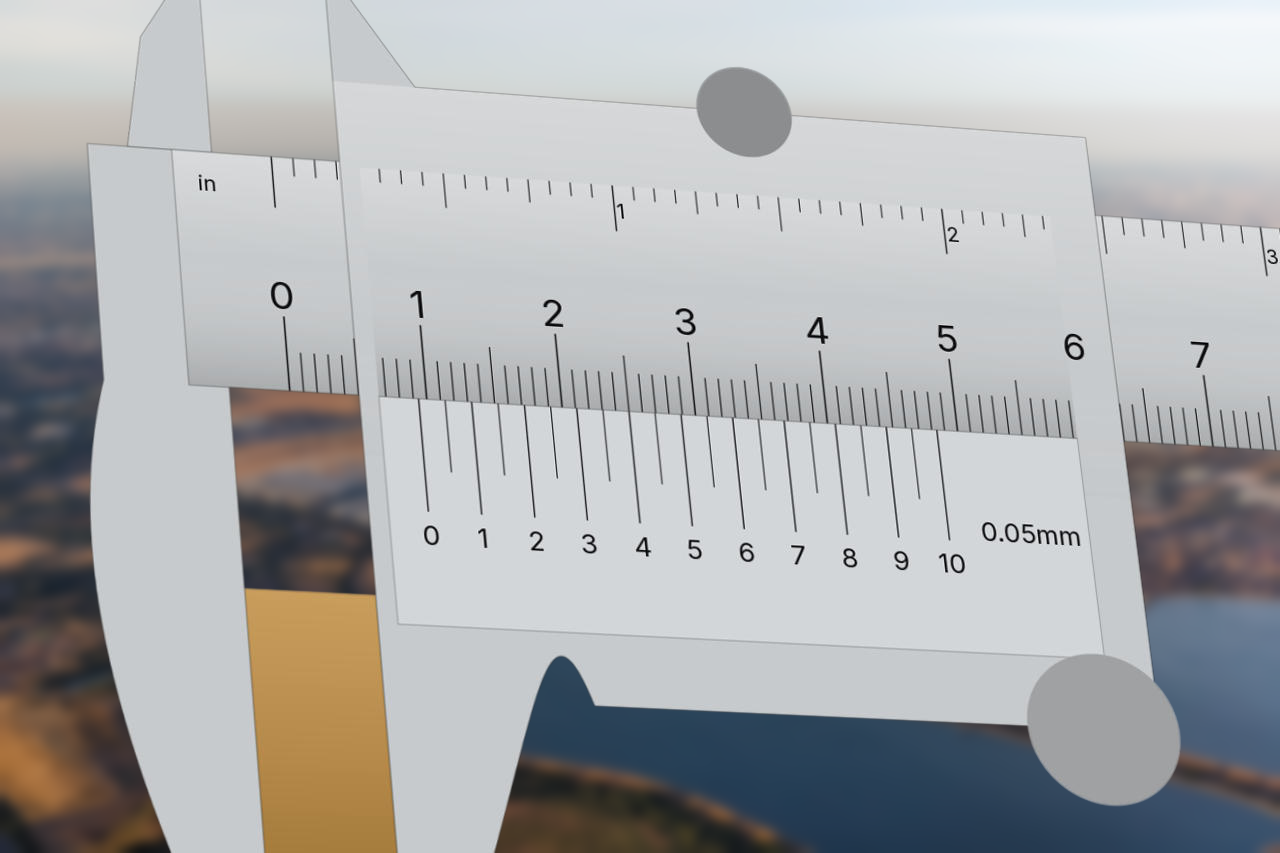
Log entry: 9.4 mm
